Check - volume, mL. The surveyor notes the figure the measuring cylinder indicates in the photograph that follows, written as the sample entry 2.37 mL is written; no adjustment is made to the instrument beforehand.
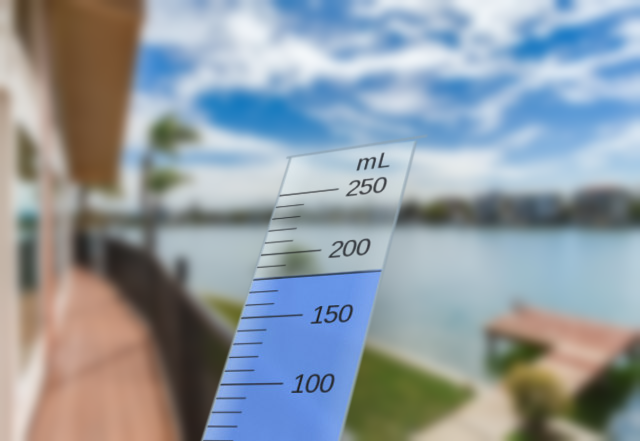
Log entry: 180 mL
